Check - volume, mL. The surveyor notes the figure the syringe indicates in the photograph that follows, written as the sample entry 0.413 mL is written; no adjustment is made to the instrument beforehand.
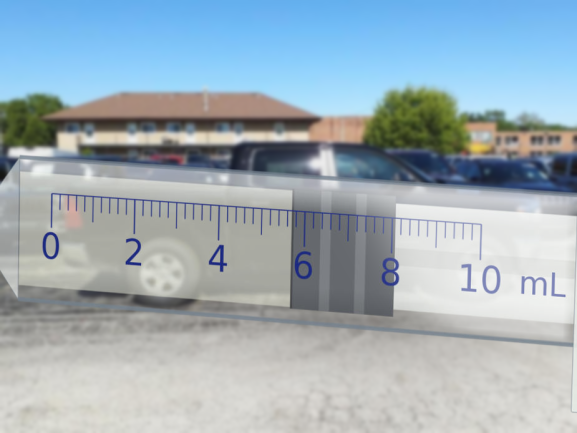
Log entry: 5.7 mL
